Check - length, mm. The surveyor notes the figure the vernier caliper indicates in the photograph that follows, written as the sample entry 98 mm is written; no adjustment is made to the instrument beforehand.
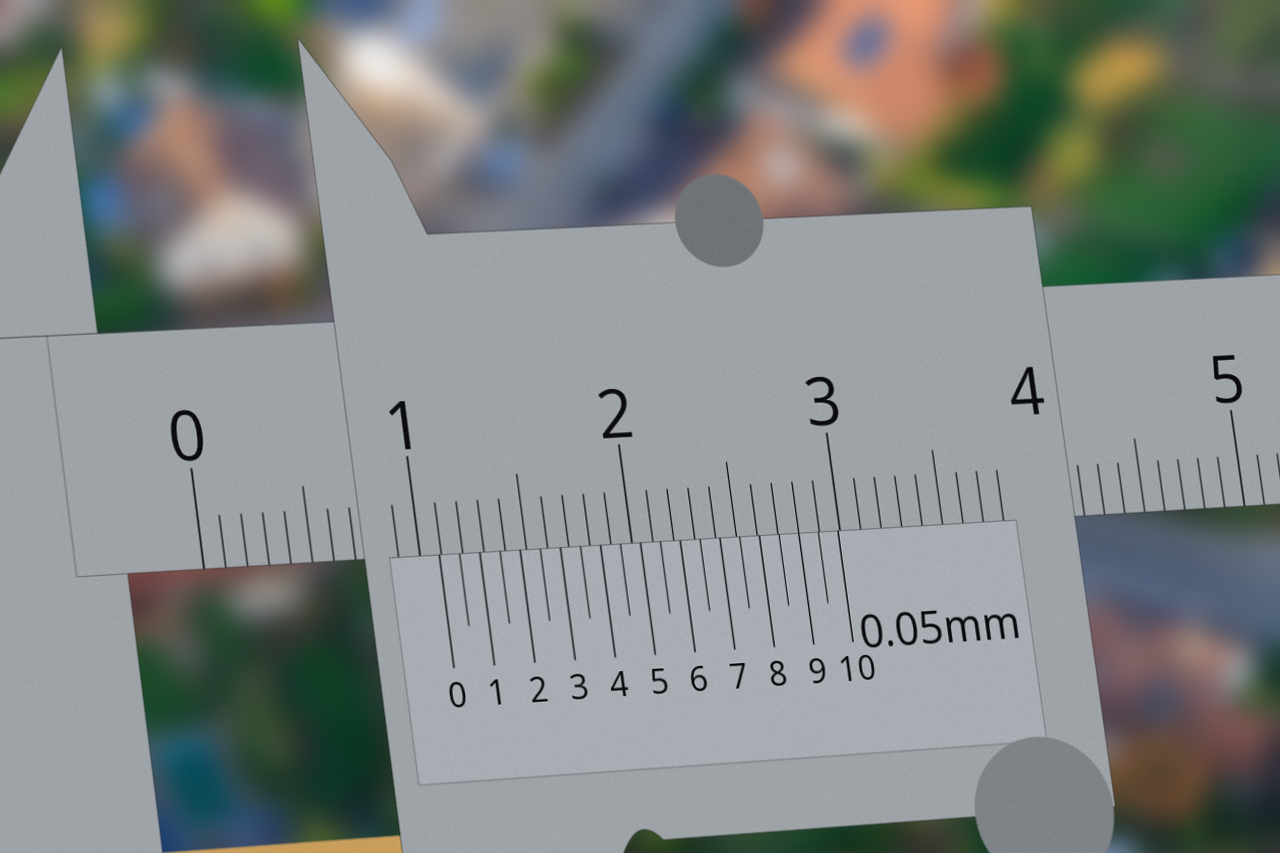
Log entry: 10.9 mm
